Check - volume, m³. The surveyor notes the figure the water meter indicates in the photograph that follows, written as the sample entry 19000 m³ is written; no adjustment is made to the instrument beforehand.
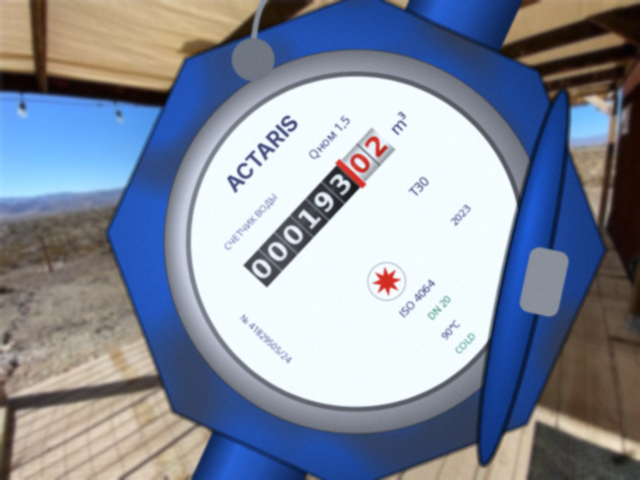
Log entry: 193.02 m³
